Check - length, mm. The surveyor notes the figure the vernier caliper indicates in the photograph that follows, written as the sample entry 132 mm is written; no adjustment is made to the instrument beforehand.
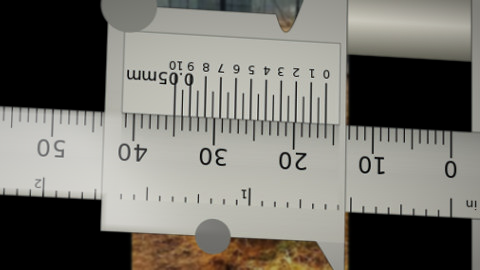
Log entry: 16.0 mm
